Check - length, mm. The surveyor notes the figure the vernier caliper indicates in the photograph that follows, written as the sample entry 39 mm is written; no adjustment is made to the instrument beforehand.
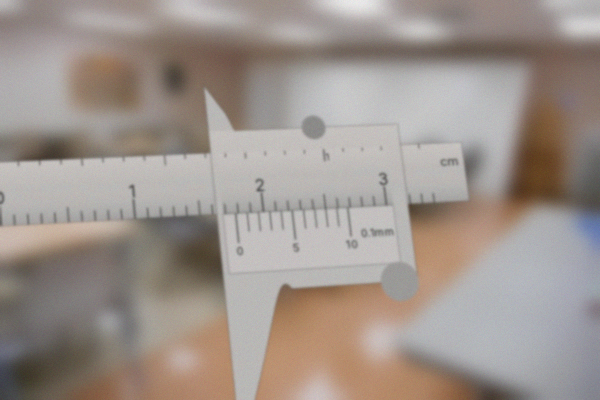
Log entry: 17.8 mm
